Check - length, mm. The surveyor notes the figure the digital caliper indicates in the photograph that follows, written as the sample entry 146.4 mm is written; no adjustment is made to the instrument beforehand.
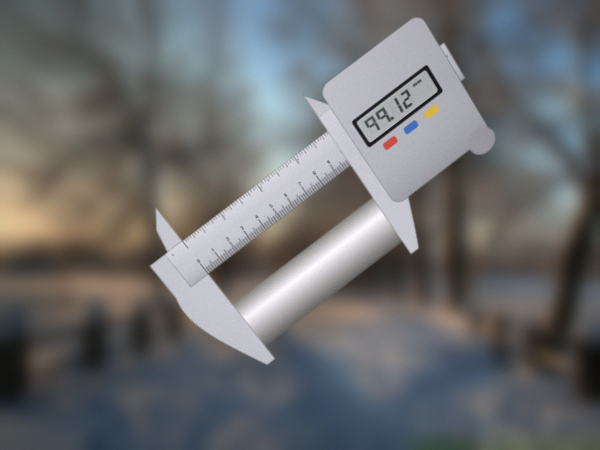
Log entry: 99.12 mm
